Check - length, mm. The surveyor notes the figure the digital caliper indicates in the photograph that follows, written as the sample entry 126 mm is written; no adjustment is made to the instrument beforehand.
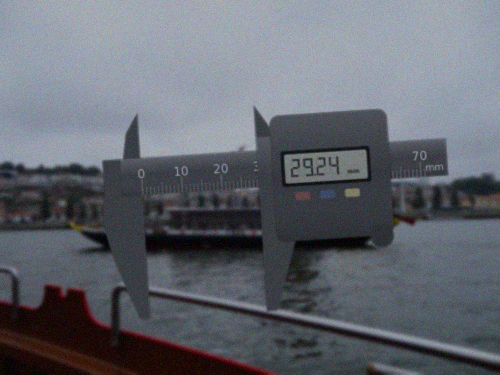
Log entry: 29.24 mm
